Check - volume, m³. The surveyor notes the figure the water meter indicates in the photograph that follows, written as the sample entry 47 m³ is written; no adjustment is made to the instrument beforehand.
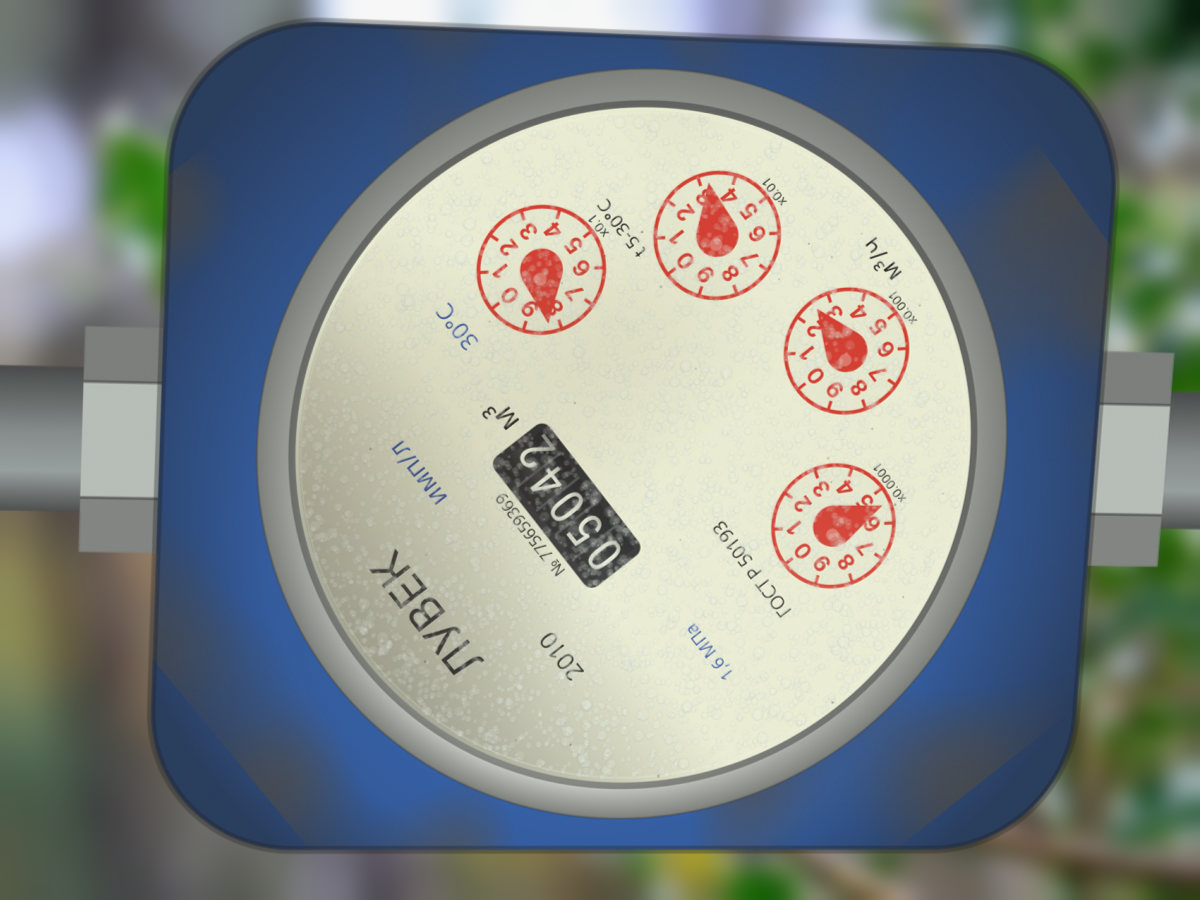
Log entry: 5041.8325 m³
